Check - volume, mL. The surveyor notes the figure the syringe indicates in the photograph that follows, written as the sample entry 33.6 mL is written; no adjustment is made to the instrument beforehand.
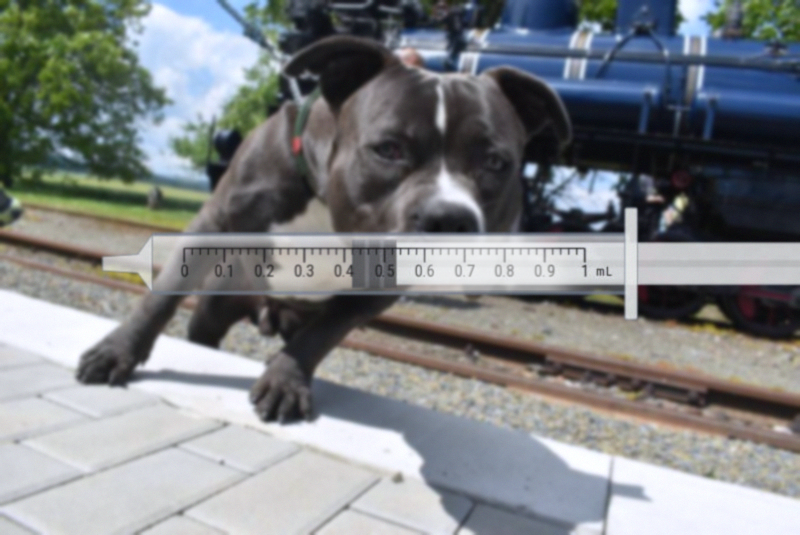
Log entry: 0.42 mL
